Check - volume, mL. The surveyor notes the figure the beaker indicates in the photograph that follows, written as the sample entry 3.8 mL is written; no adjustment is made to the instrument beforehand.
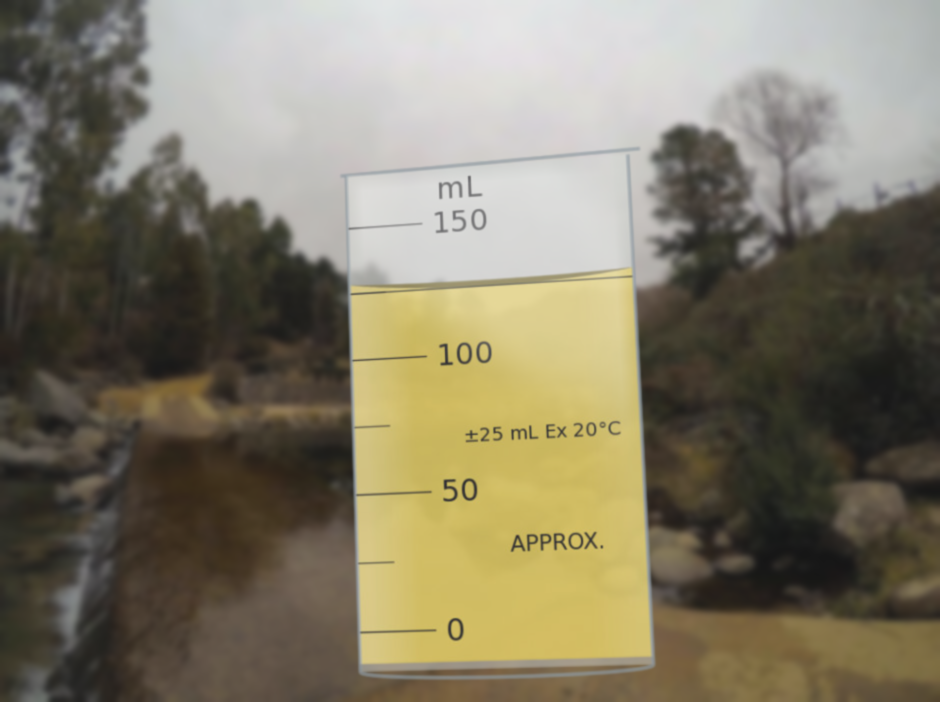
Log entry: 125 mL
